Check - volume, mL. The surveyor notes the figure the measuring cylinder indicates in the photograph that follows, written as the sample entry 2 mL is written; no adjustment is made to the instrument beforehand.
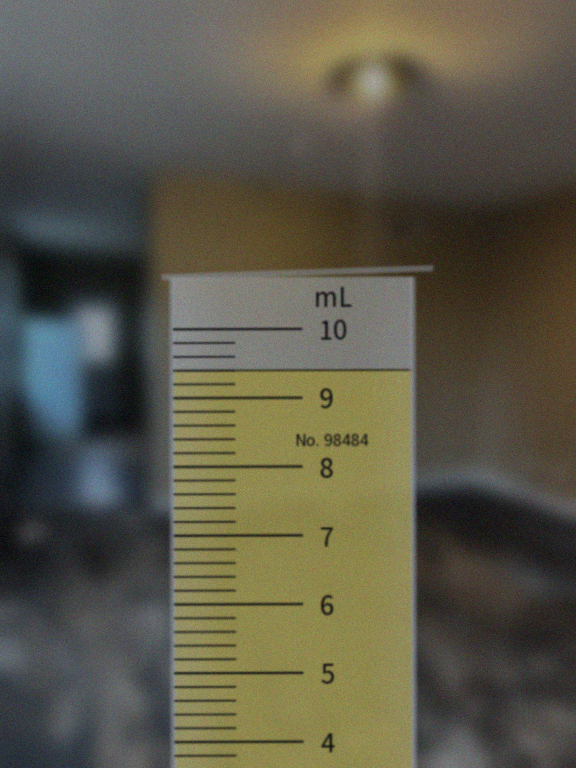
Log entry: 9.4 mL
